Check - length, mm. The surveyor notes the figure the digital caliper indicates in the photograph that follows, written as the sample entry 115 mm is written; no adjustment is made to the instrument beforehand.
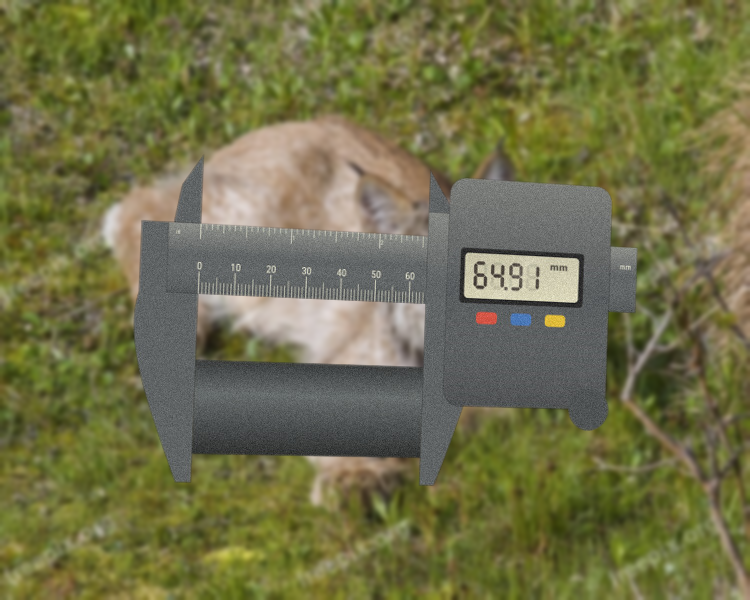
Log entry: 64.91 mm
